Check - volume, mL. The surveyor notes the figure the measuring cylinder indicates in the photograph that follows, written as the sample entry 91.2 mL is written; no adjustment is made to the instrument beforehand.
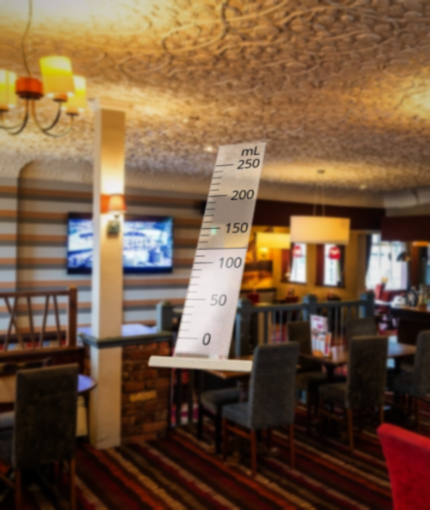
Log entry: 120 mL
